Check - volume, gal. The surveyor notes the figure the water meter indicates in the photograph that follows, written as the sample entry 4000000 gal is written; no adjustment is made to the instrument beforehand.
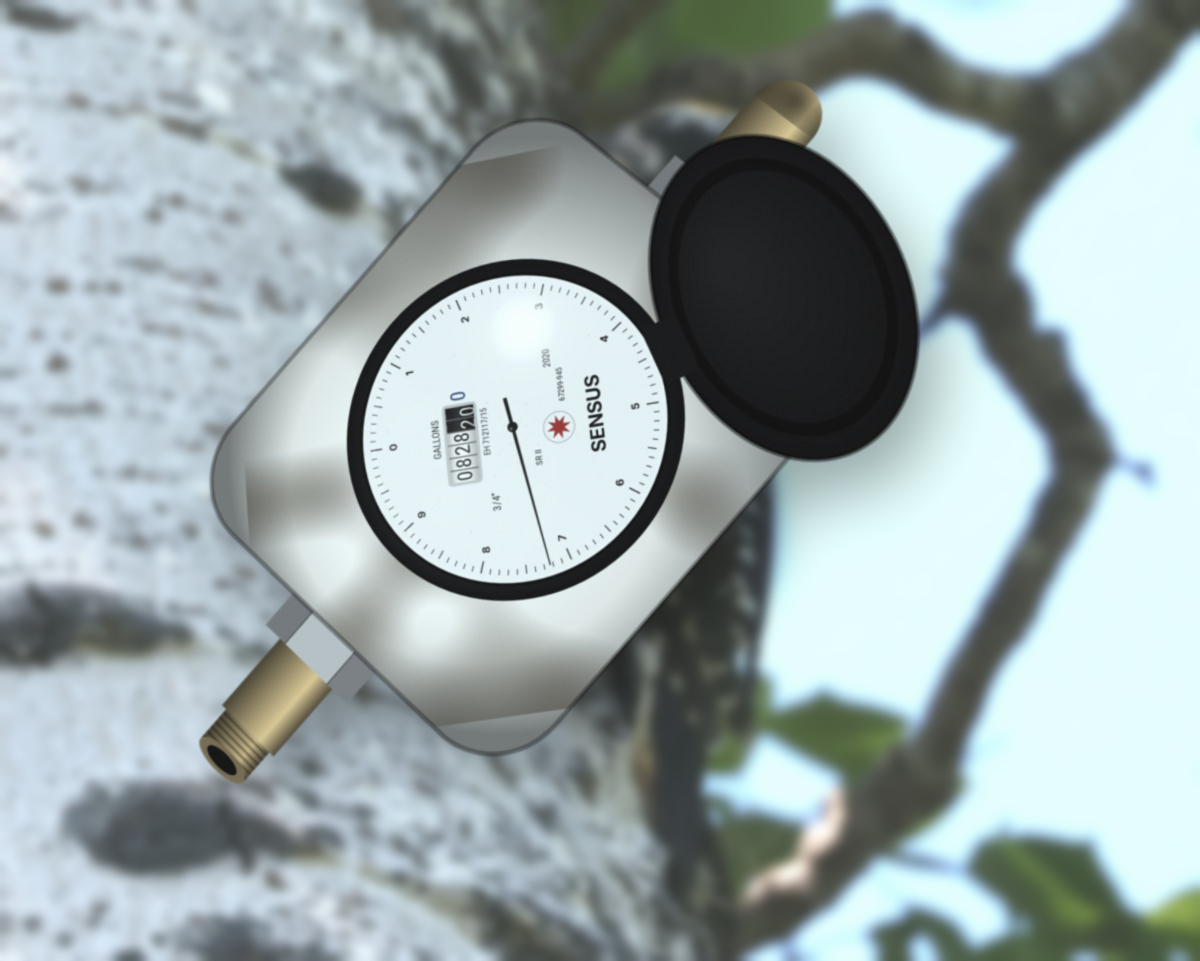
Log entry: 828197.2 gal
